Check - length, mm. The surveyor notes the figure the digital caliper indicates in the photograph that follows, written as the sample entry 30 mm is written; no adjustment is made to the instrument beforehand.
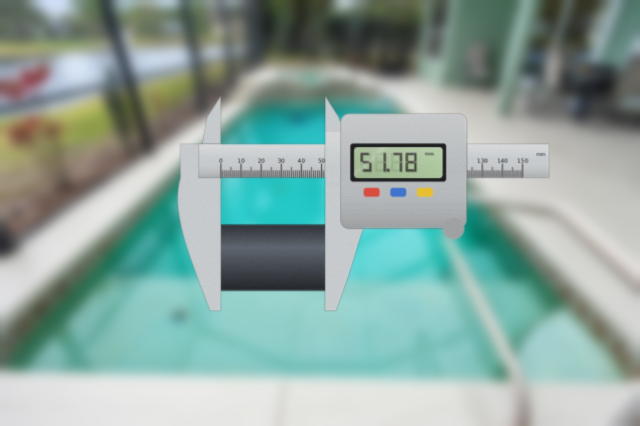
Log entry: 51.78 mm
